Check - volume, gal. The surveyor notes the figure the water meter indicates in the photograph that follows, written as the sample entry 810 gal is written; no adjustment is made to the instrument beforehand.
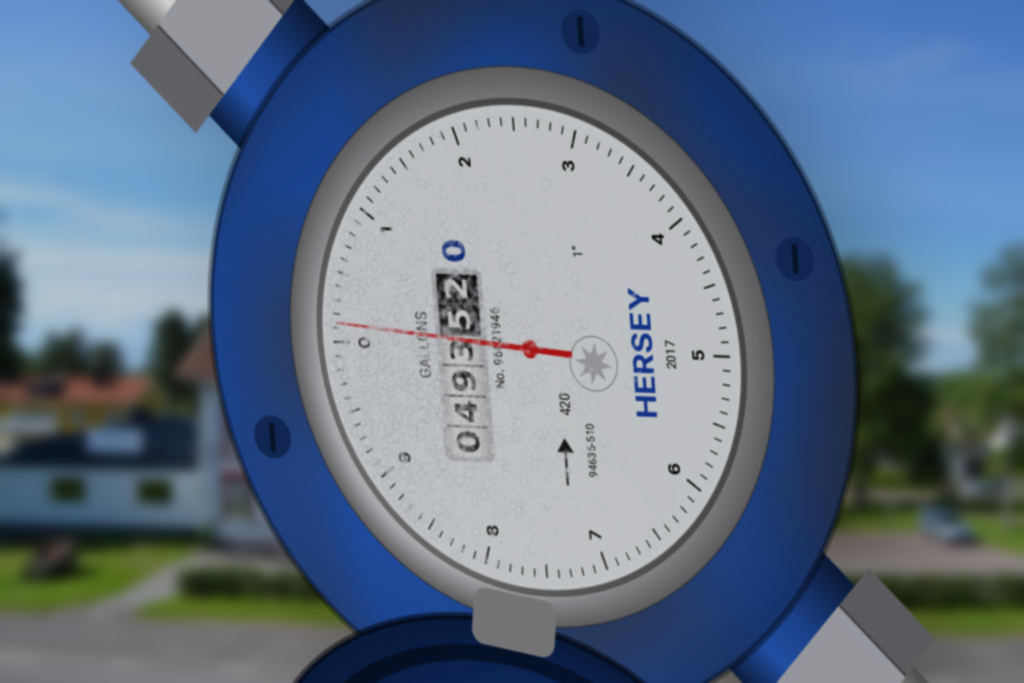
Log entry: 493520.1 gal
